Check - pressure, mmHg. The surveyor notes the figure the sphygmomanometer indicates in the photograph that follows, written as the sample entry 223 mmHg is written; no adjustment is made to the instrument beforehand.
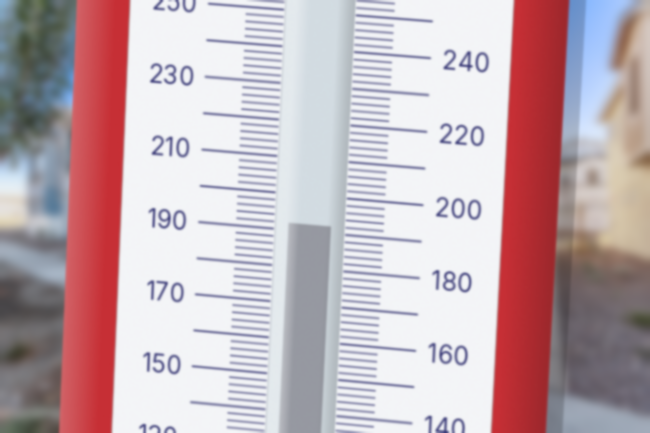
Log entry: 192 mmHg
